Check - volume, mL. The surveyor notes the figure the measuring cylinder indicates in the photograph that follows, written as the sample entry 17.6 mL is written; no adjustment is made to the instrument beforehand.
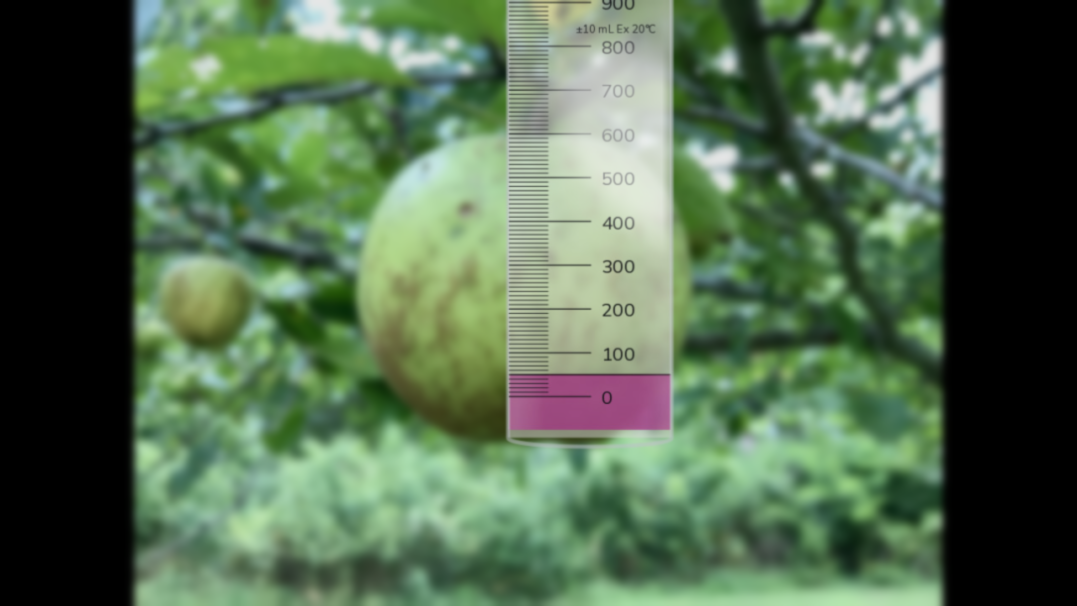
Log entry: 50 mL
